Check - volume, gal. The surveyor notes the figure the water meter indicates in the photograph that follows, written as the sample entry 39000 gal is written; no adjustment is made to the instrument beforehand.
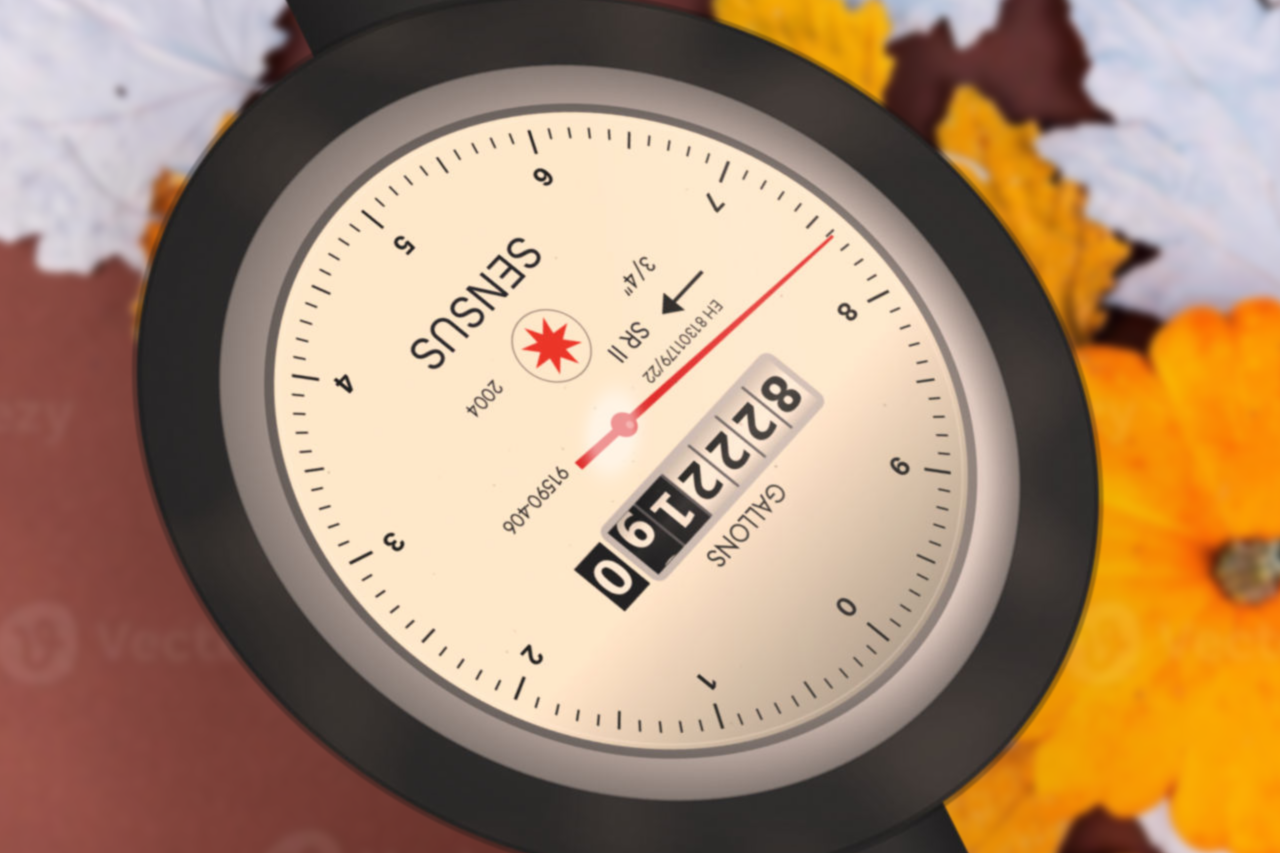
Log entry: 8222187.6 gal
